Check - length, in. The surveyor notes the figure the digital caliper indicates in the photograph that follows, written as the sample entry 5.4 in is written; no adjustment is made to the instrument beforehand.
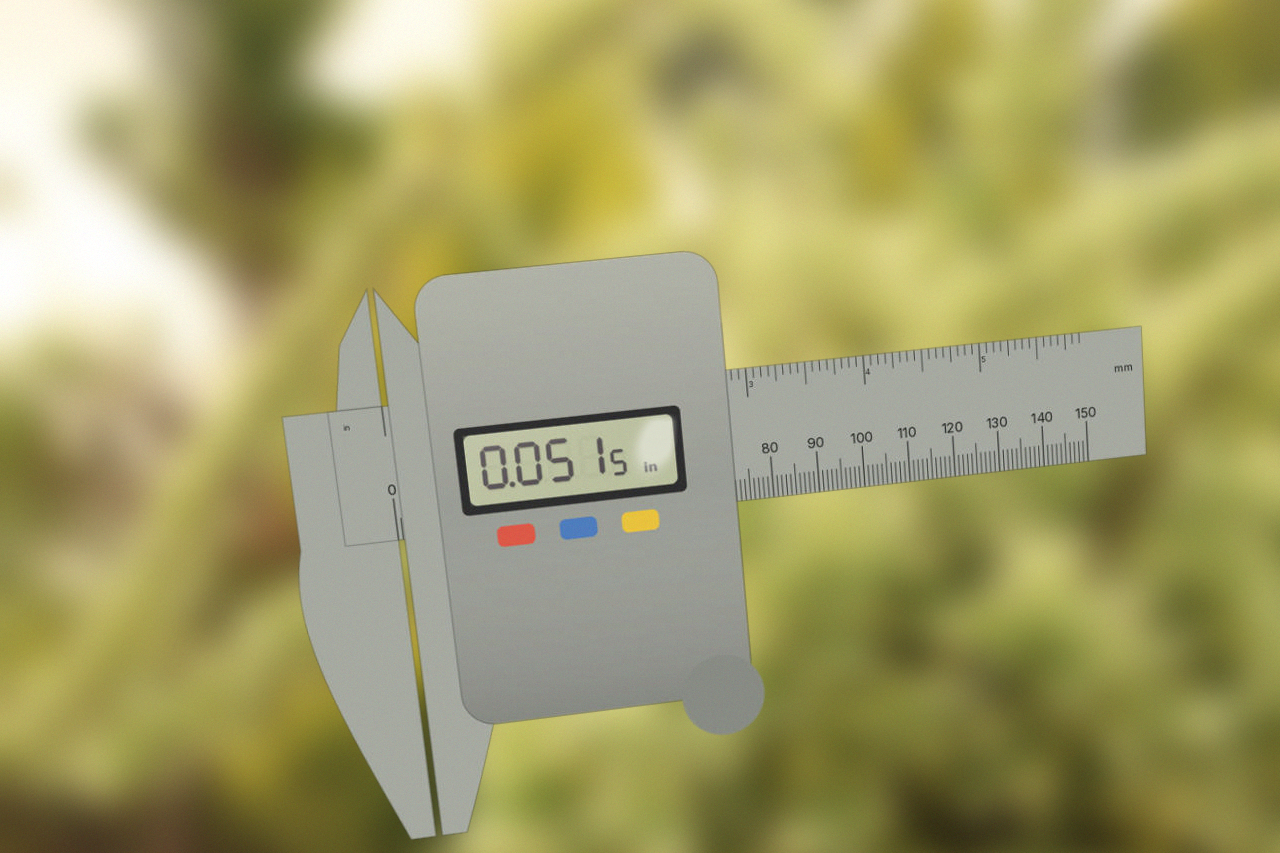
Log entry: 0.0515 in
